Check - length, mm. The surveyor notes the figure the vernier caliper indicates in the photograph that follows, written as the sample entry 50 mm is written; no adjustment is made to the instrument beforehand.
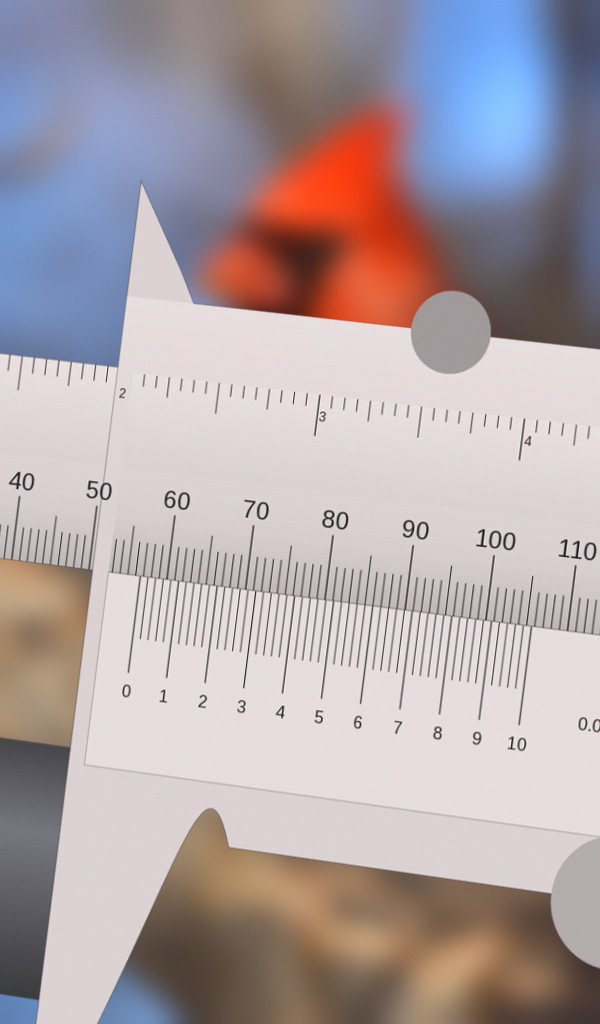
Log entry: 56.6 mm
